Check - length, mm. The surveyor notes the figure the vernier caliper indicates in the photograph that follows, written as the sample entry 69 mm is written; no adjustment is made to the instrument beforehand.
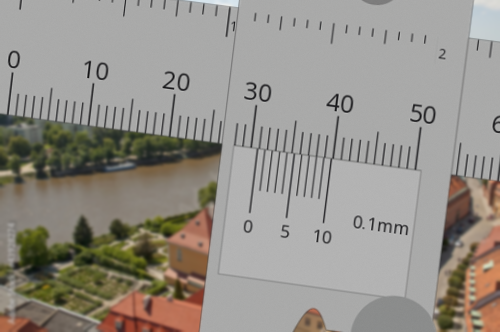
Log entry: 30.8 mm
